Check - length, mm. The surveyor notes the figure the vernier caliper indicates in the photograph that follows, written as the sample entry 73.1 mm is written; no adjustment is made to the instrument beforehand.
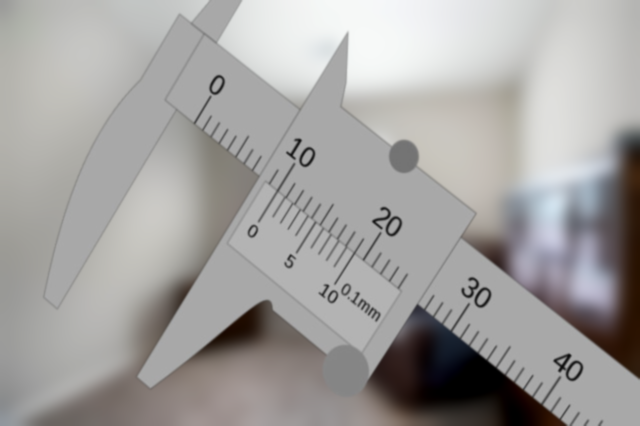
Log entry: 10.0 mm
